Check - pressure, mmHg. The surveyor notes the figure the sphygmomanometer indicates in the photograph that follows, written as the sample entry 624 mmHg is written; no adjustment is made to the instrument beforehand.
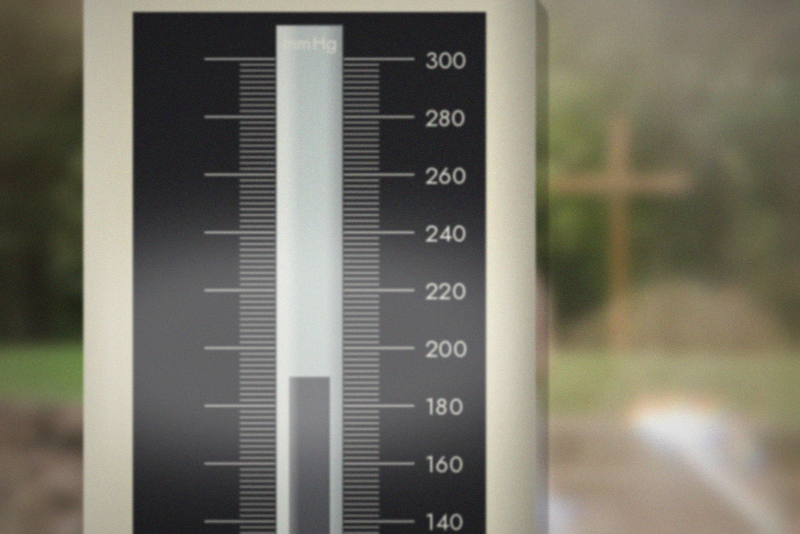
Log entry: 190 mmHg
